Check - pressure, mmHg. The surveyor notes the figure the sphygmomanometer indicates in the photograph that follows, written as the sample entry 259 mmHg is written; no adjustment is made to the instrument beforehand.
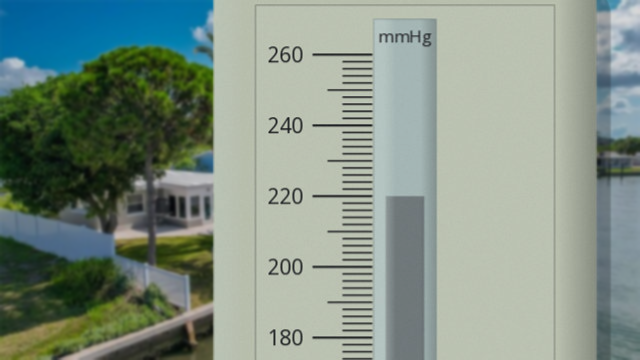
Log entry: 220 mmHg
